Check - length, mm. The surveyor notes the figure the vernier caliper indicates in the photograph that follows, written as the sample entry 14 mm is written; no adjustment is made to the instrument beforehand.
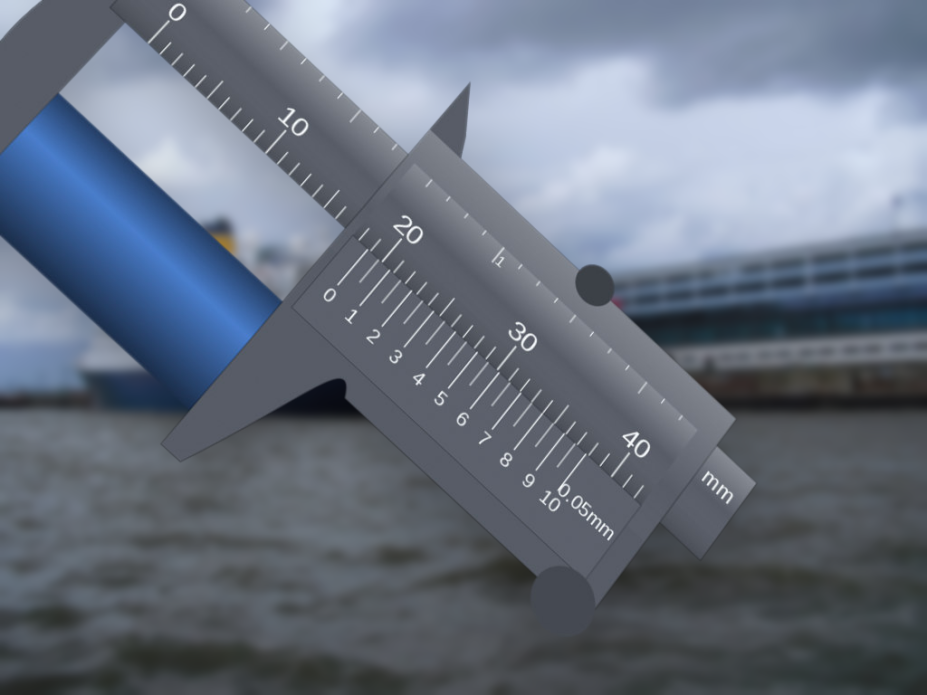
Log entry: 18.8 mm
